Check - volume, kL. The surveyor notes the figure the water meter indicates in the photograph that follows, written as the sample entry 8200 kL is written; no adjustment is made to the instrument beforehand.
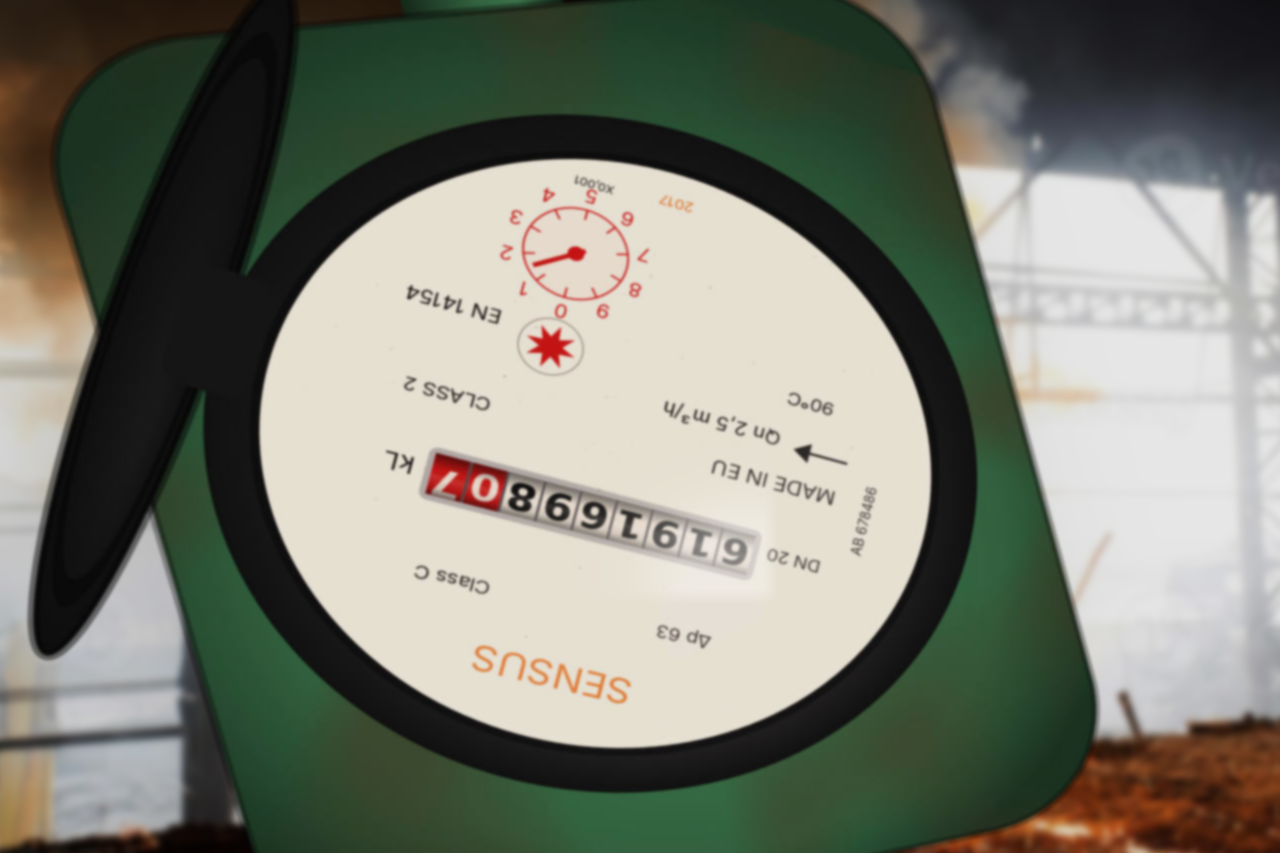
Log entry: 6191698.071 kL
